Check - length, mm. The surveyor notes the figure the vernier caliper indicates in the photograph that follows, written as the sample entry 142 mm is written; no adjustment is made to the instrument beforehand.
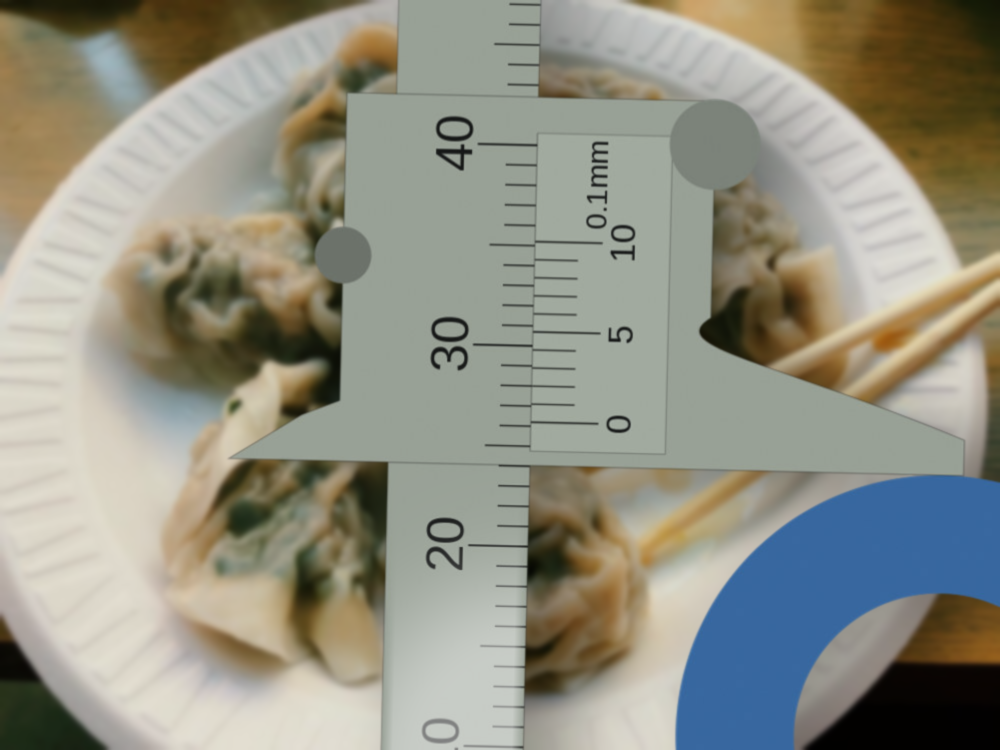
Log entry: 26.2 mm
